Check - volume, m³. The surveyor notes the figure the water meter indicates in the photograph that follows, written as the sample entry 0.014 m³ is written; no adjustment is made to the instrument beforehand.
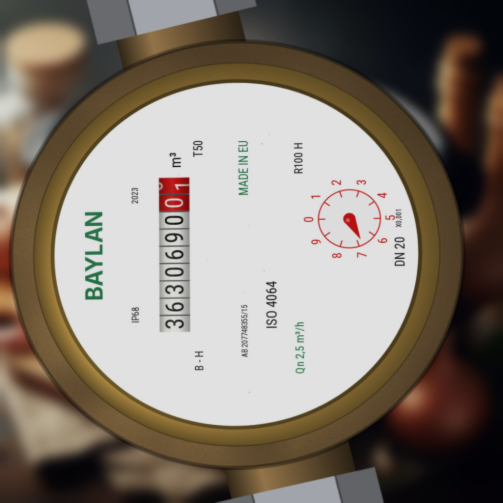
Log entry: 3630690.006 m³
